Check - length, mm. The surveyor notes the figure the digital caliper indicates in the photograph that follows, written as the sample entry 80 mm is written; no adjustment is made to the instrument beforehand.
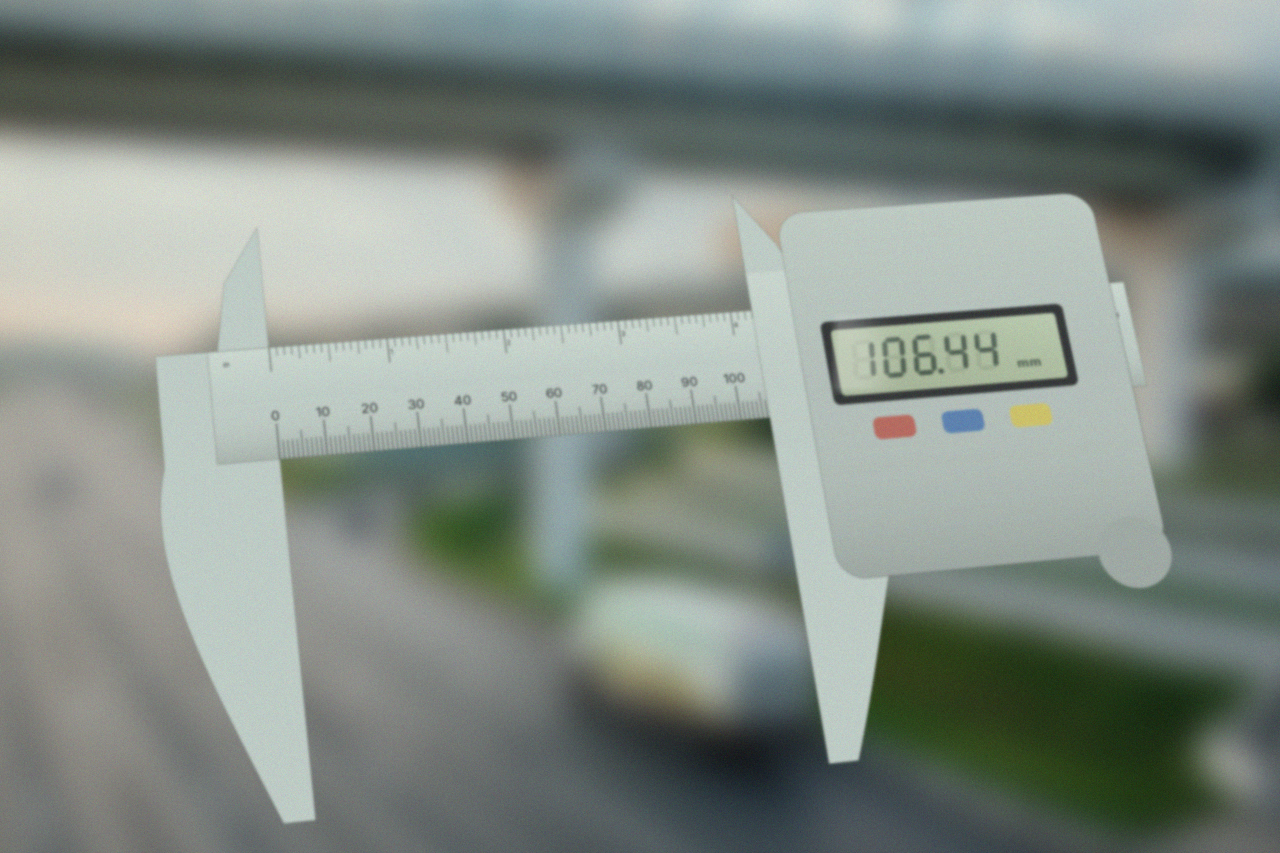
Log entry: 106.44 mm
